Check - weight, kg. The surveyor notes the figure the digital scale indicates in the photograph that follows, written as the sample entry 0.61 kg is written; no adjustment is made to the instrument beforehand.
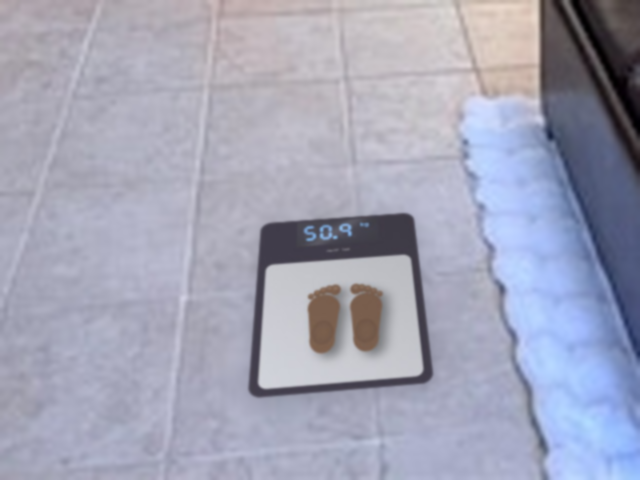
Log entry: 50.9 kg
